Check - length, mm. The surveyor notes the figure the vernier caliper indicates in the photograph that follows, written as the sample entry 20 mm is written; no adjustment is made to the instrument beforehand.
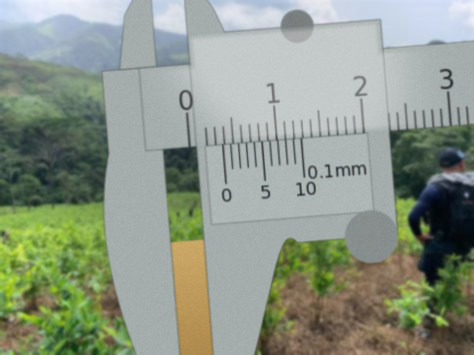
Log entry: 3.8 mm
